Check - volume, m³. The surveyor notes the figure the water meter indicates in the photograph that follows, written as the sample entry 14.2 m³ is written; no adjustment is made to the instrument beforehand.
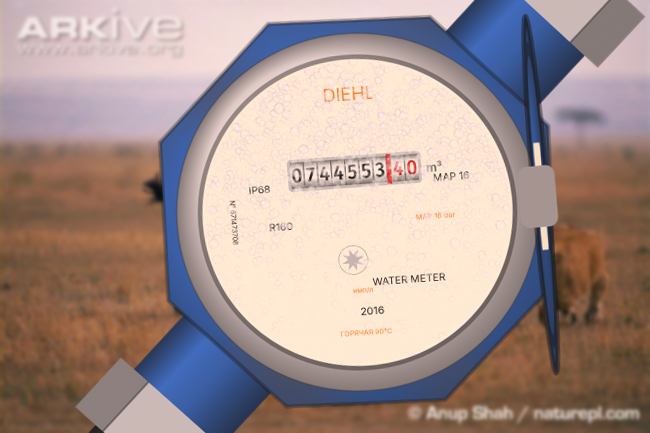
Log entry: 744553.40 m³
